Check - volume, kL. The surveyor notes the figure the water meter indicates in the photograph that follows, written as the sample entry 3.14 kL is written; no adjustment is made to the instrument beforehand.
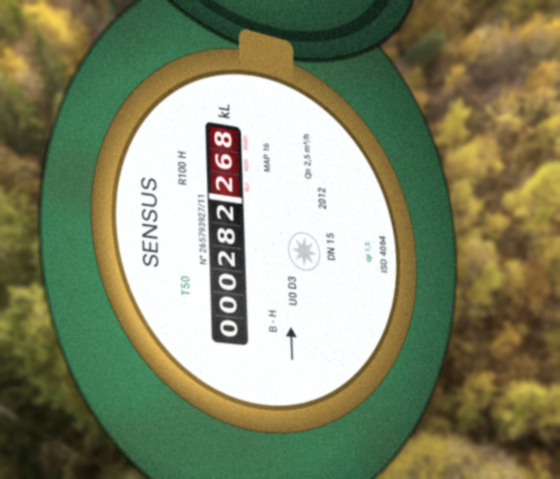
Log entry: 282.268 kL
